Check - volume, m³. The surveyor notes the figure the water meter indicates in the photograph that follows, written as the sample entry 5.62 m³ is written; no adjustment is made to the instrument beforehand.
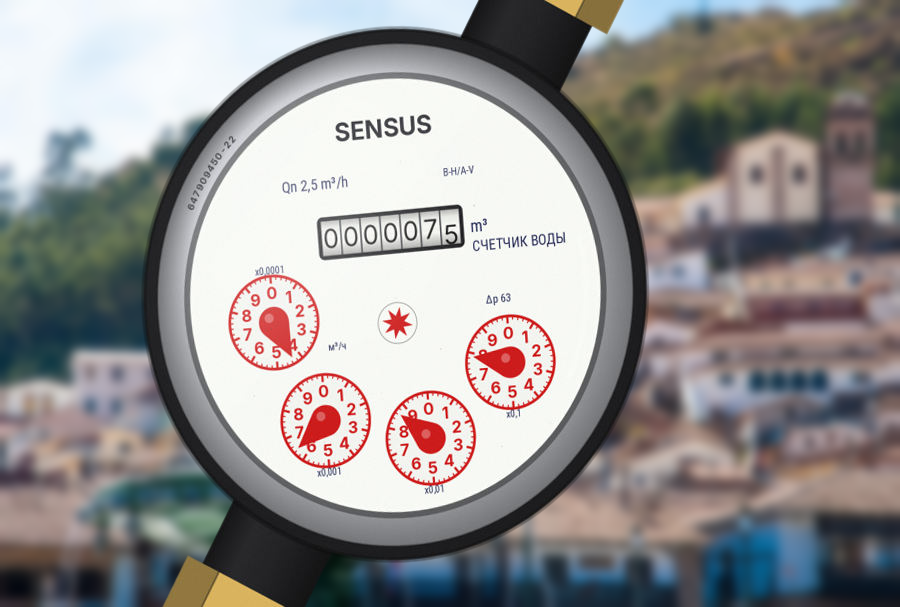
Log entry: 74.7864 m³
